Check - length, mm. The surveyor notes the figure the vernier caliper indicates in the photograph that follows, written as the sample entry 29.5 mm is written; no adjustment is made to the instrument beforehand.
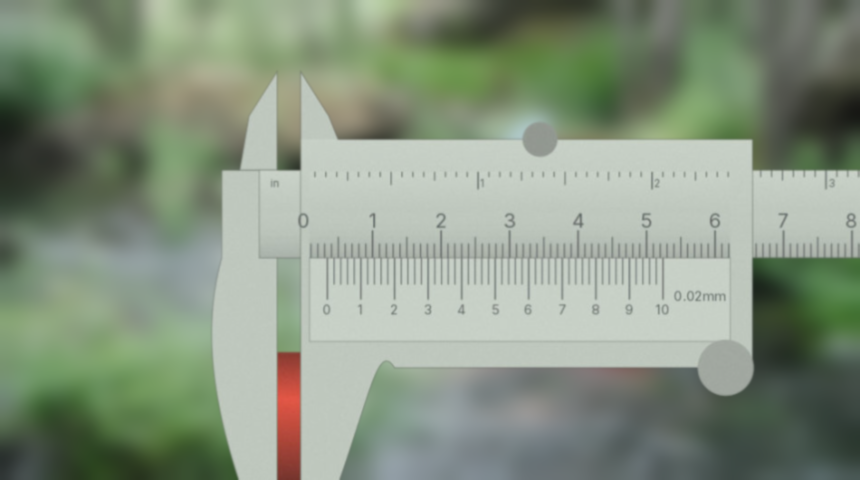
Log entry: 3.4 mm
